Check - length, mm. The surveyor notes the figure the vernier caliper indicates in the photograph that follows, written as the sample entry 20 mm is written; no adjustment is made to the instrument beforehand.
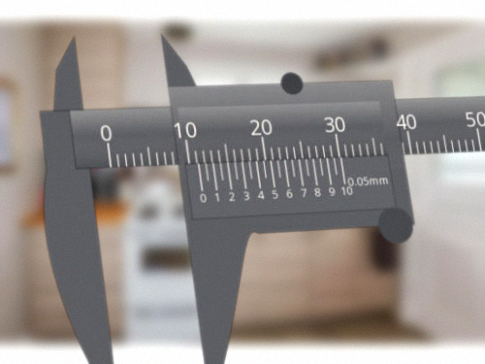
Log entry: 11.2 mm
